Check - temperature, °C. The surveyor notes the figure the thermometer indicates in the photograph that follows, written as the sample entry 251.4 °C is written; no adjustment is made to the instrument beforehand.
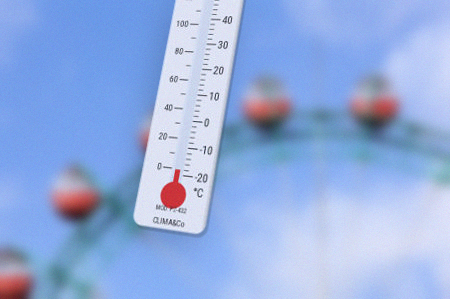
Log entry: -18 °C
